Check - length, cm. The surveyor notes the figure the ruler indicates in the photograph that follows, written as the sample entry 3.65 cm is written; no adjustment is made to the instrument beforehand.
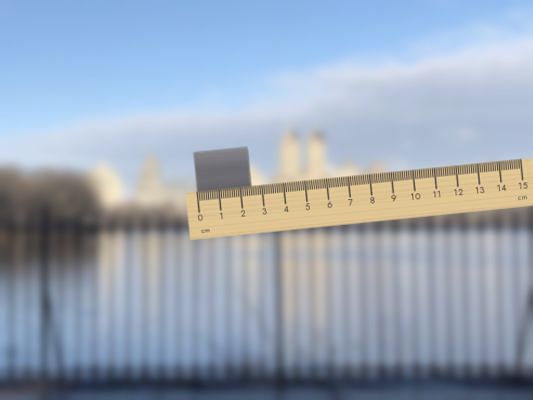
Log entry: 2.5 cm
